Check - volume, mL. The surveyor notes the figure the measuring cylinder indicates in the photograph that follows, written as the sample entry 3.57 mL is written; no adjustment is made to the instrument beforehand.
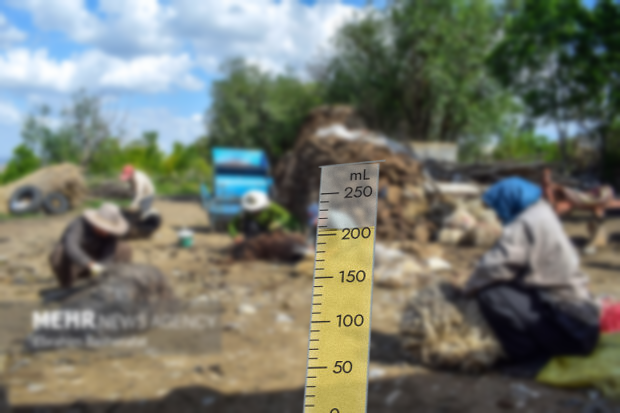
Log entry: 205 mL
